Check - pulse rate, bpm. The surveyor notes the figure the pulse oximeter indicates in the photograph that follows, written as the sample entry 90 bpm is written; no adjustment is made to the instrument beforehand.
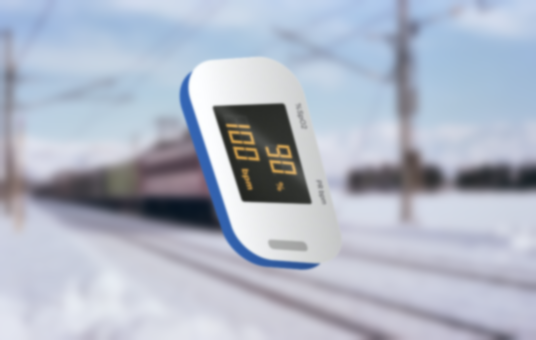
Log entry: 100 bpm
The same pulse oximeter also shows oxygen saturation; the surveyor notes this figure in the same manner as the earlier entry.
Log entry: 90 %
